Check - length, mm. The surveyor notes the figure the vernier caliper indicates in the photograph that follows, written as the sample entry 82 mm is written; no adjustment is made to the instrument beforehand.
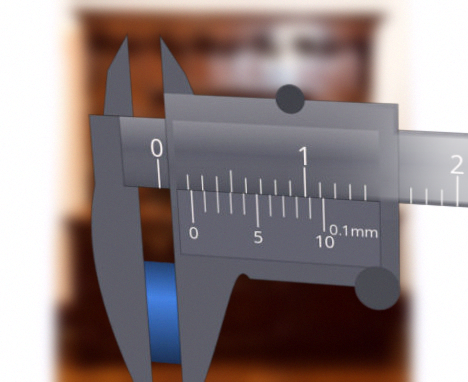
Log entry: 2.2 mm
